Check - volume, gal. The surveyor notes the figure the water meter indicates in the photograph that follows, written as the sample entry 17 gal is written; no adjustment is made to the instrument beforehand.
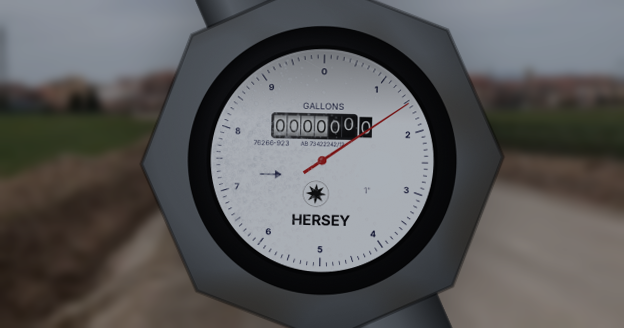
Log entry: 1.5 gal
